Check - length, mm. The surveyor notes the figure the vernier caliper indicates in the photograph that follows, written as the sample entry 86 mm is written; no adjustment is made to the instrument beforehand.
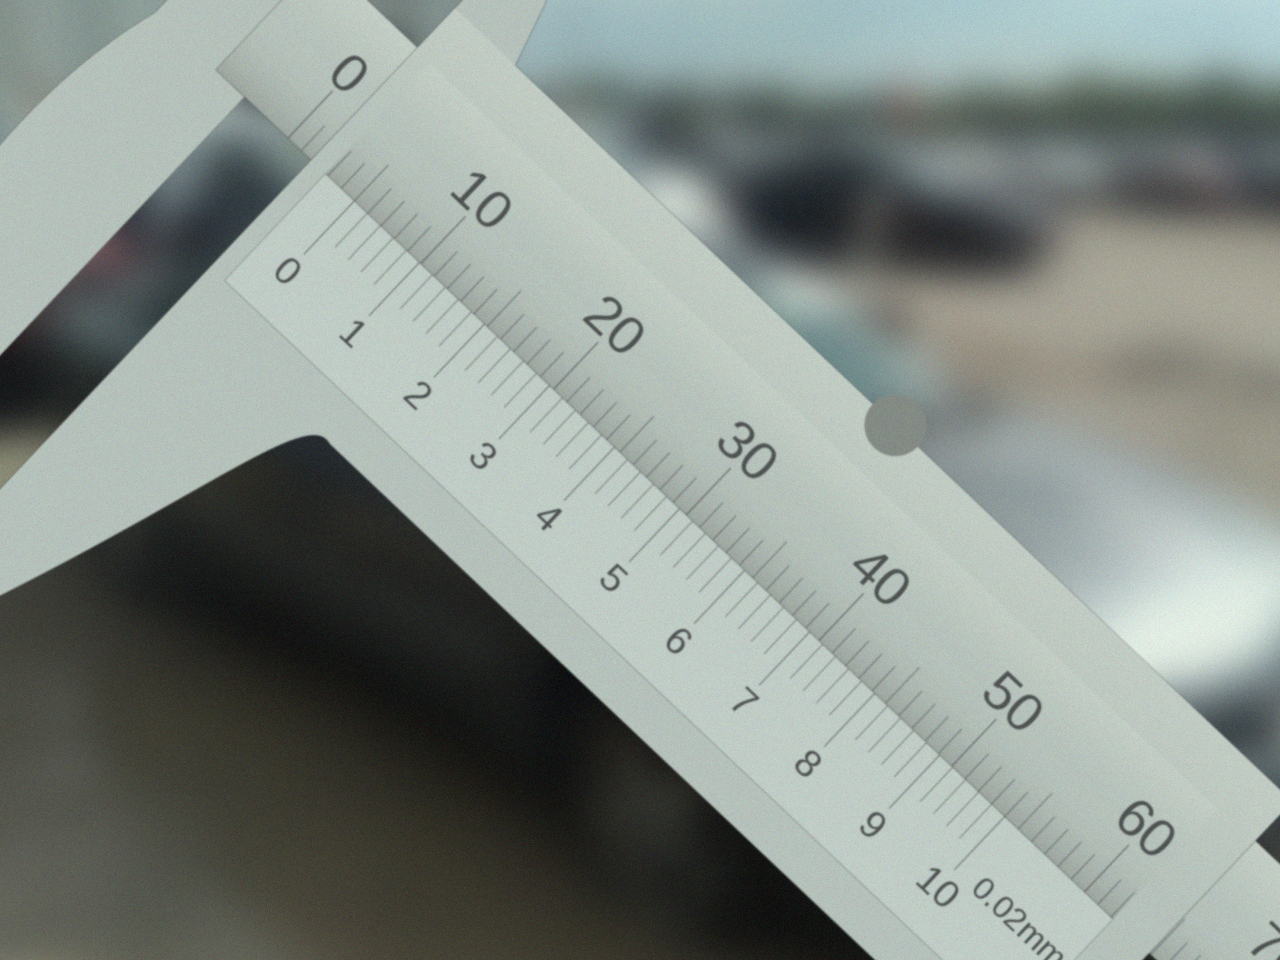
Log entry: 5.0 mm
